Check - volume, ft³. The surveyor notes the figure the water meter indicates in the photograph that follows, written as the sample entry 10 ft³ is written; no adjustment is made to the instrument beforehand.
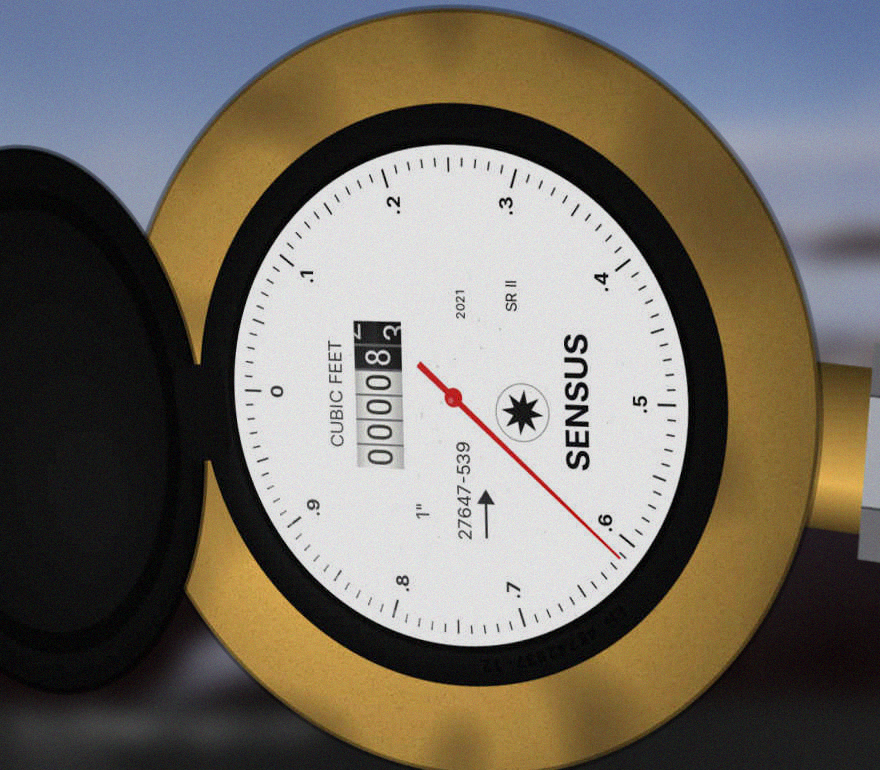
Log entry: 82.61 ft³
